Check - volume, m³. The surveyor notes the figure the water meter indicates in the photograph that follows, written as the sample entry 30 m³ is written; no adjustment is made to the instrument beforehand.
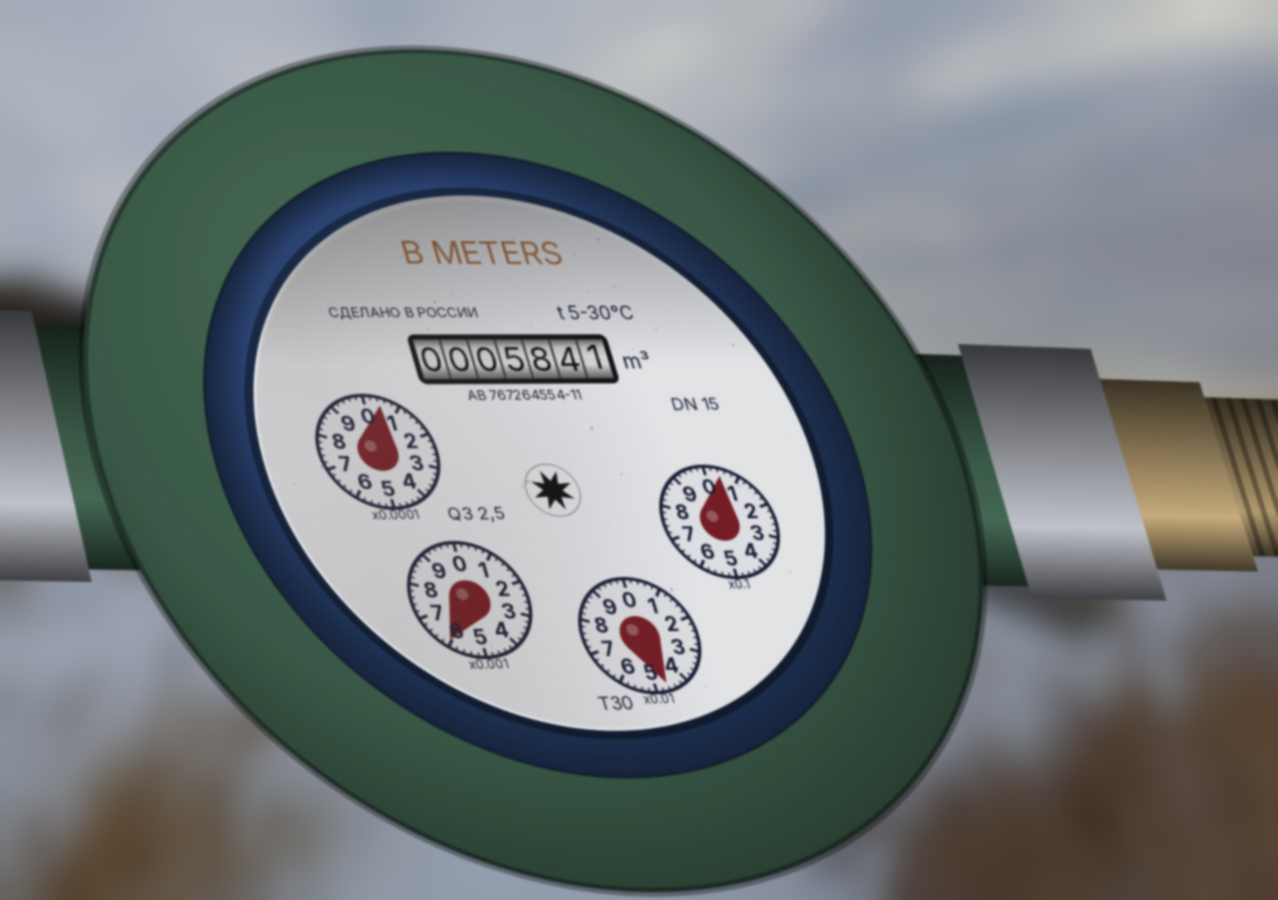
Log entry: 5841.0460 m³
